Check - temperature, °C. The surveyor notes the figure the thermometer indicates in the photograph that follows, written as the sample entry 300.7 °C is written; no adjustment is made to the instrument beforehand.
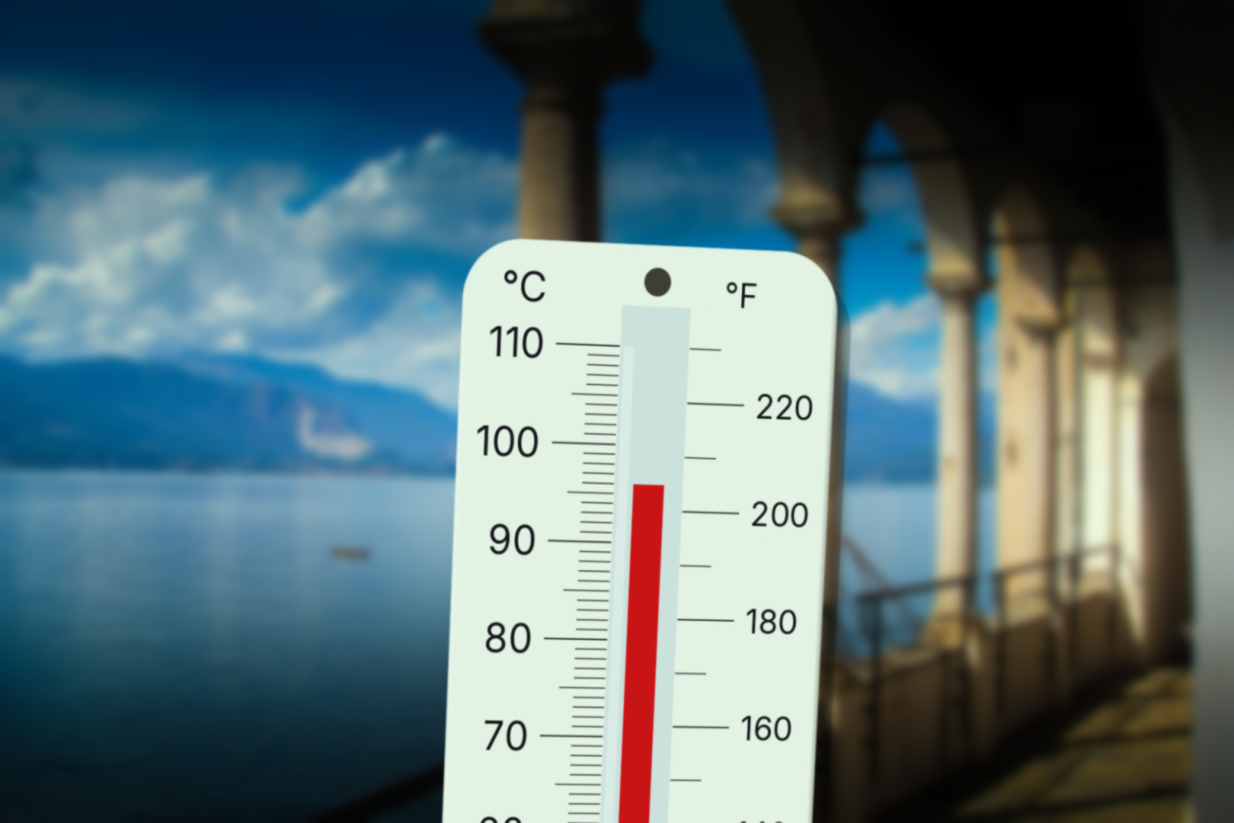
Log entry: 96 °C
